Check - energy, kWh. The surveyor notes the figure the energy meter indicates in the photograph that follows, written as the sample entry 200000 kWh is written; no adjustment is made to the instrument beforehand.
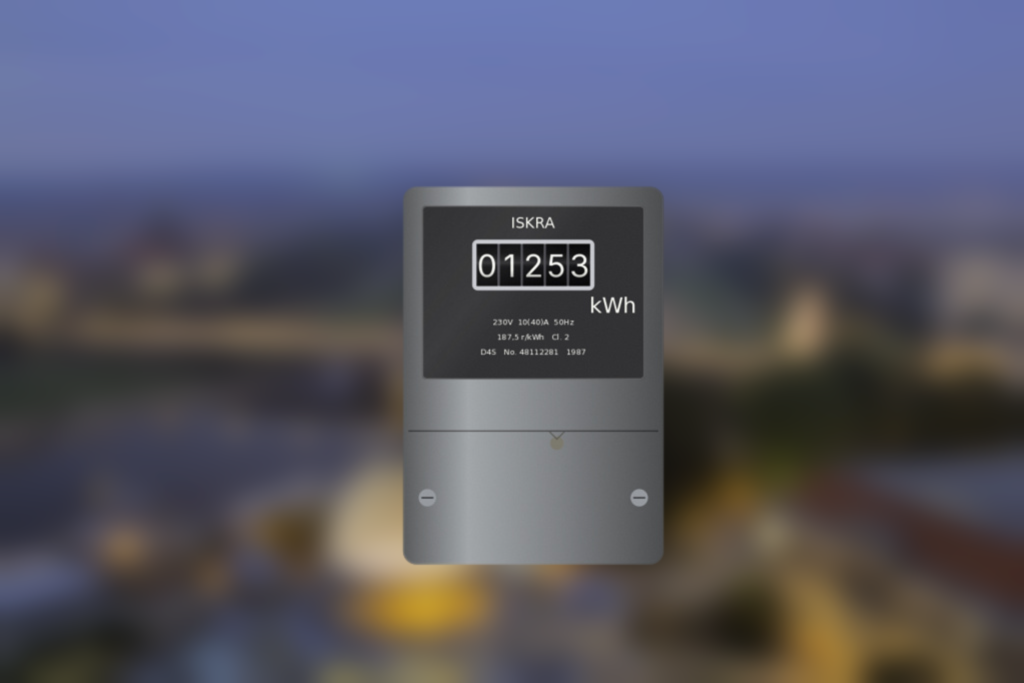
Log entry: 1253 kWh
